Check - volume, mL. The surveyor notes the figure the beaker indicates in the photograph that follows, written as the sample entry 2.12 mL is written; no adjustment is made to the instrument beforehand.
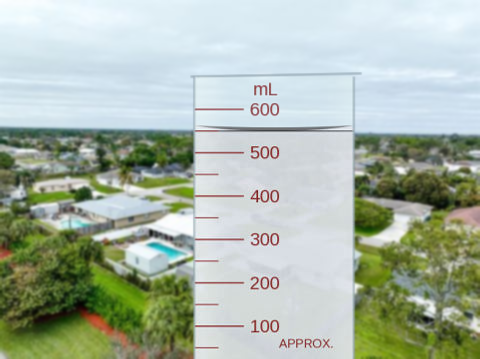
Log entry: 550 mL
